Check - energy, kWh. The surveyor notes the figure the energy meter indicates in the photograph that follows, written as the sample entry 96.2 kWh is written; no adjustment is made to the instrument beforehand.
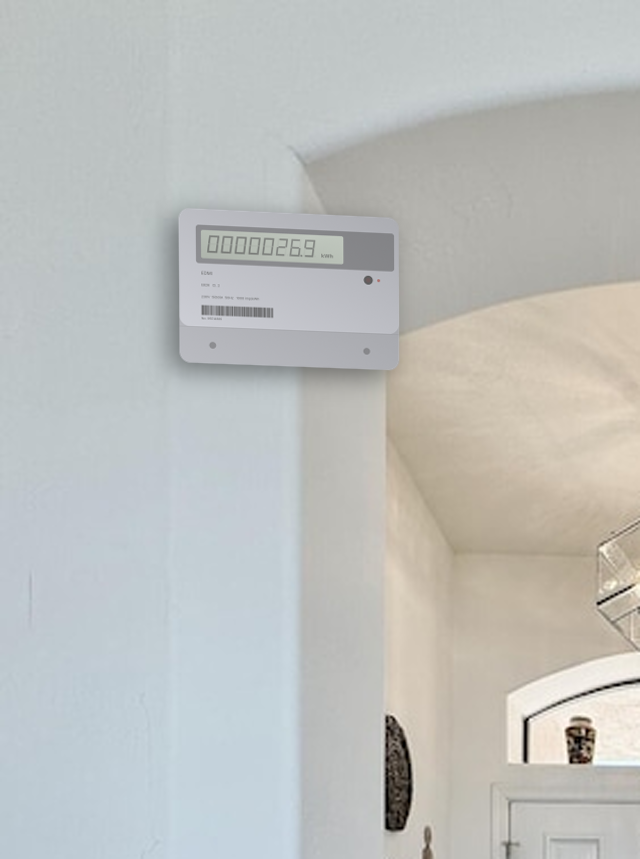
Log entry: 26.9 kWh
